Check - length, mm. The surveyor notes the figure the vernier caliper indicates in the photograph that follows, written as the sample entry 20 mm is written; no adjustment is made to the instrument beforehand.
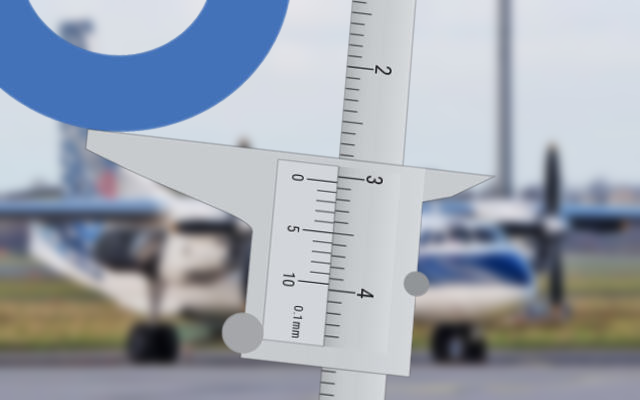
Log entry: 30.5 mm
